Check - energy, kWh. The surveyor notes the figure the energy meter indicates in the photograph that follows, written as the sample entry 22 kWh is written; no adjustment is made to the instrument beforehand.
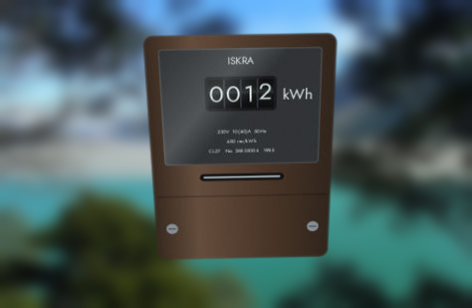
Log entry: 12 kWh
